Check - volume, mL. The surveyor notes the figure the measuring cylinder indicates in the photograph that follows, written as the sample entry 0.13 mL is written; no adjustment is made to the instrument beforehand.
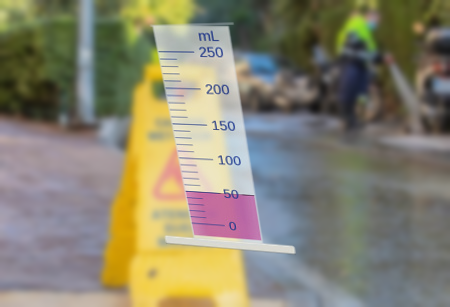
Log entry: 50 mL
